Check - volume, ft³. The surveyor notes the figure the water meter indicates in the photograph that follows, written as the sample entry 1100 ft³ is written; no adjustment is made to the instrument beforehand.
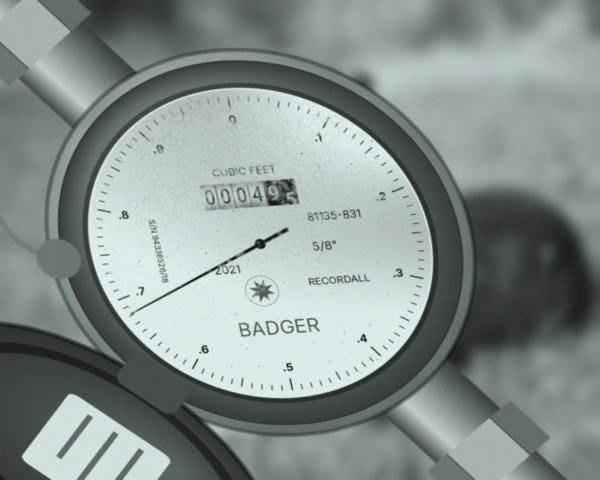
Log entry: 494.68 ft³
